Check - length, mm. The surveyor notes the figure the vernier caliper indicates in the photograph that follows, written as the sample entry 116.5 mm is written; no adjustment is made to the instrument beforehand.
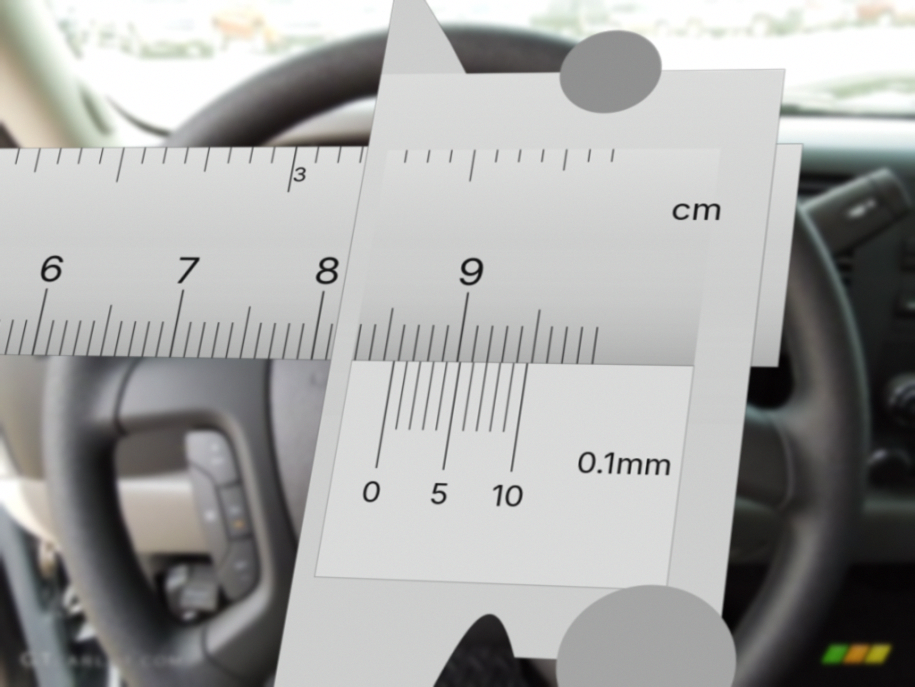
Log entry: 85.7 mm
